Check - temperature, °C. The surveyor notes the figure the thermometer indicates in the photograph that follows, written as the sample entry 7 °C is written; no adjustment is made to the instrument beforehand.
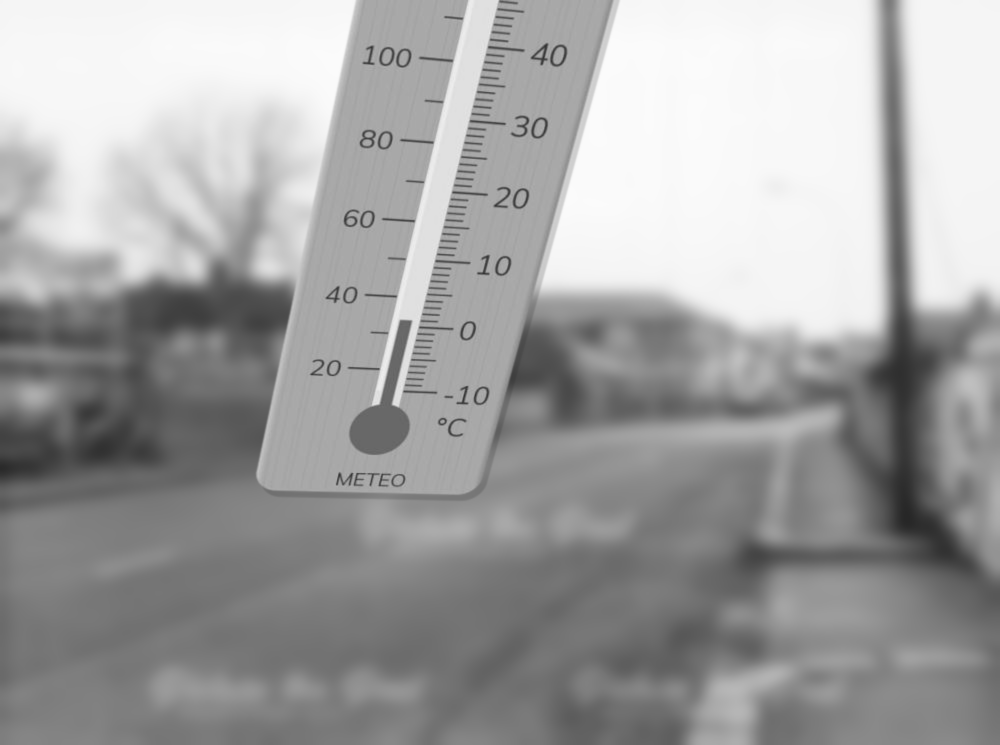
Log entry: 1 °C
